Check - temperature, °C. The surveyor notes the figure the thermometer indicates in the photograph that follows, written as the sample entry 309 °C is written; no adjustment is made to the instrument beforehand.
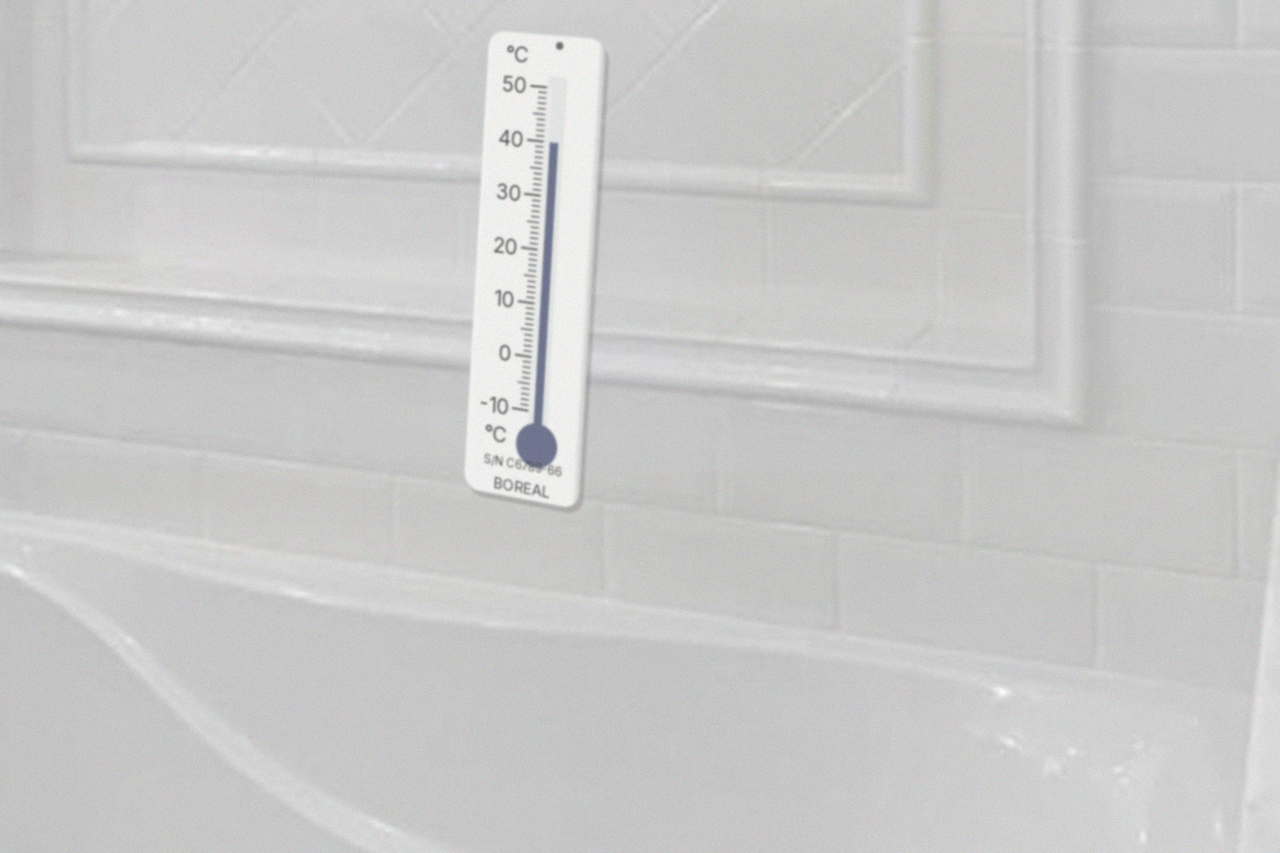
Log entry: 40 °C
